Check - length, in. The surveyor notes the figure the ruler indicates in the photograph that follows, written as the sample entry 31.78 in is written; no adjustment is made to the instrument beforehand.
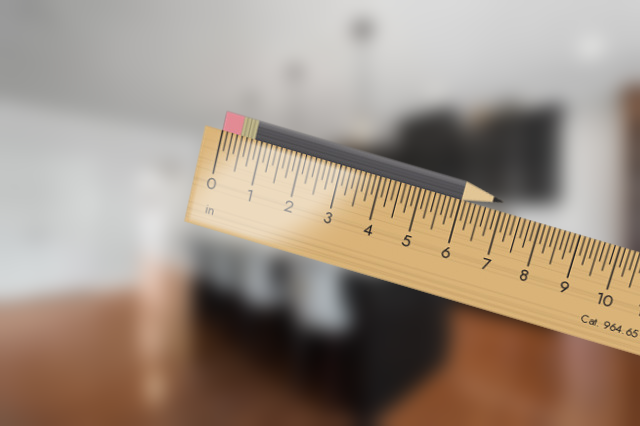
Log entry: 7 in
